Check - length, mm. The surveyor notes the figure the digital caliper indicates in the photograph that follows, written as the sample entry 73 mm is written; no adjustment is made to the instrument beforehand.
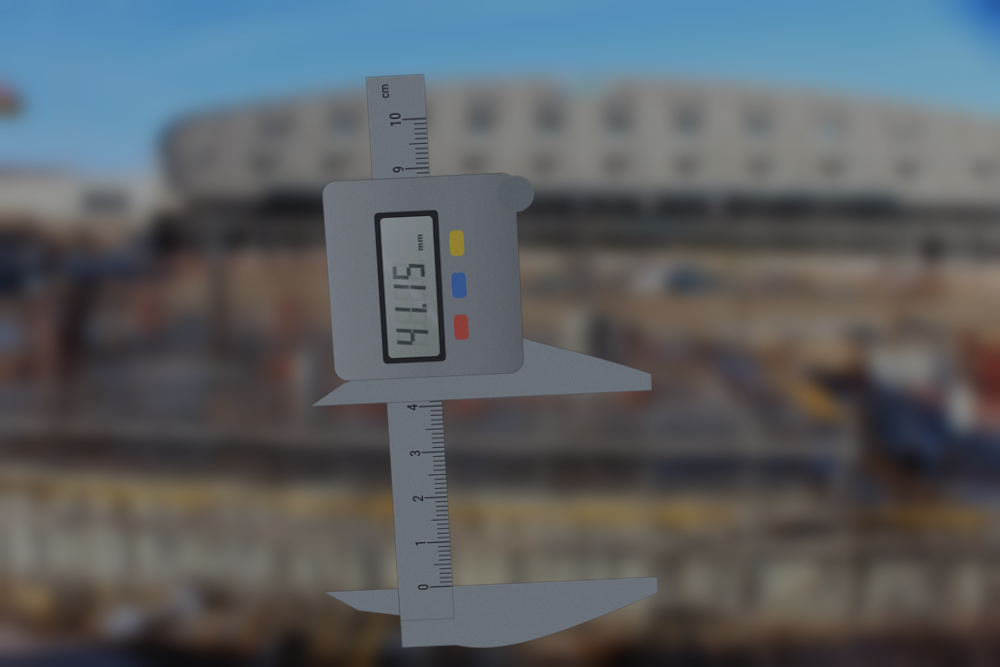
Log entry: 41.15 mm
